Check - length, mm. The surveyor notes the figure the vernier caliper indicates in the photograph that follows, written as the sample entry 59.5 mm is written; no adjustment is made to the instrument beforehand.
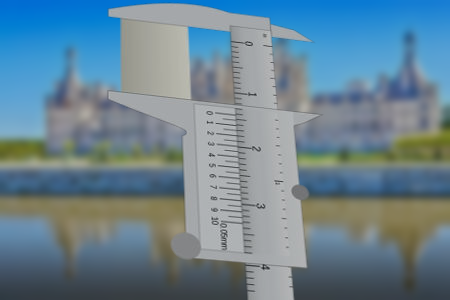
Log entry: 14.2 mm
